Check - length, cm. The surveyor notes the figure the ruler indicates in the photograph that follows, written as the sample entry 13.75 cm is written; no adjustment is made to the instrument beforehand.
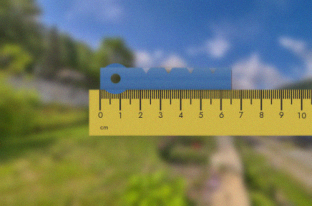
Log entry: 6.5 cm
